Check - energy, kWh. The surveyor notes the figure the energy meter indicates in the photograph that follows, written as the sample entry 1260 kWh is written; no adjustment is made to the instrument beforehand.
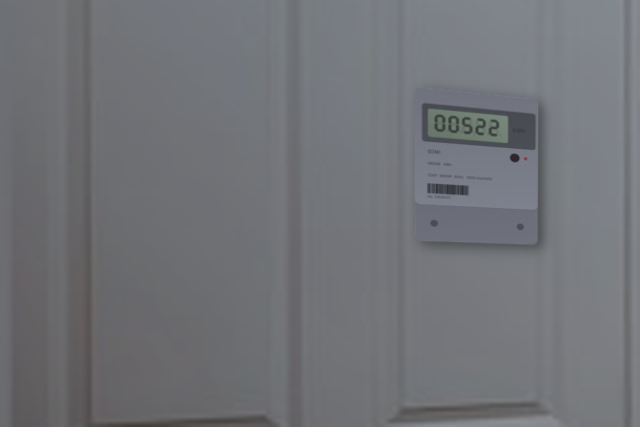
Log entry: 522 kWh
